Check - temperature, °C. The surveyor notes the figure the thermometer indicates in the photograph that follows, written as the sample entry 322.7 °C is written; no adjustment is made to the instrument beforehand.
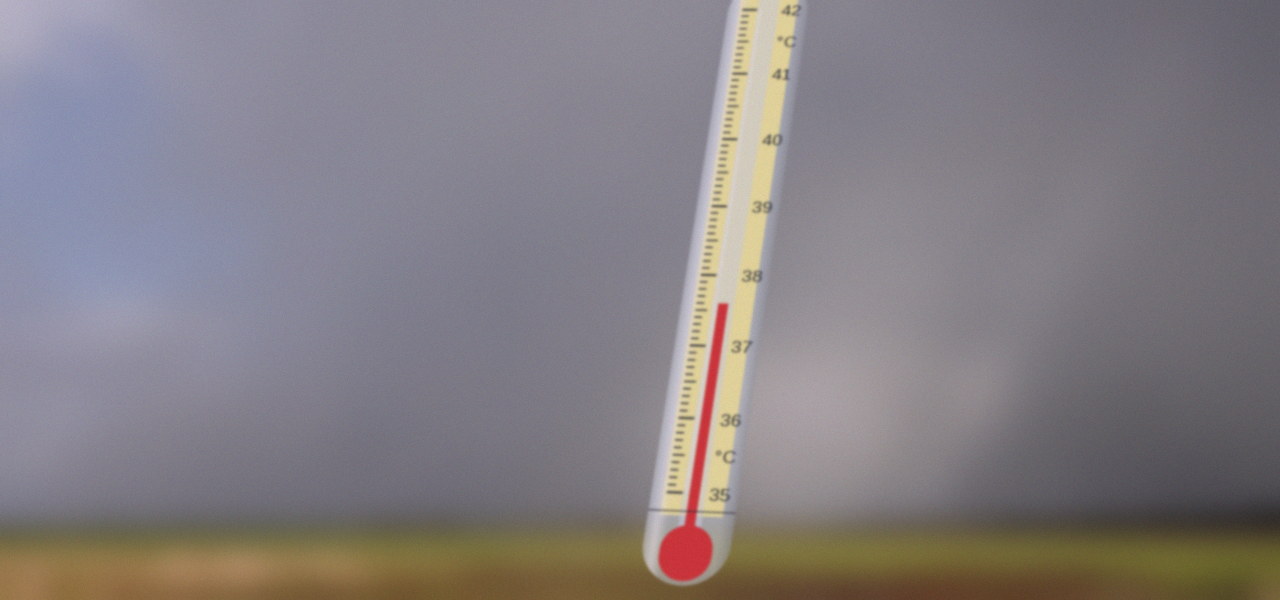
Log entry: 37.6 °C
